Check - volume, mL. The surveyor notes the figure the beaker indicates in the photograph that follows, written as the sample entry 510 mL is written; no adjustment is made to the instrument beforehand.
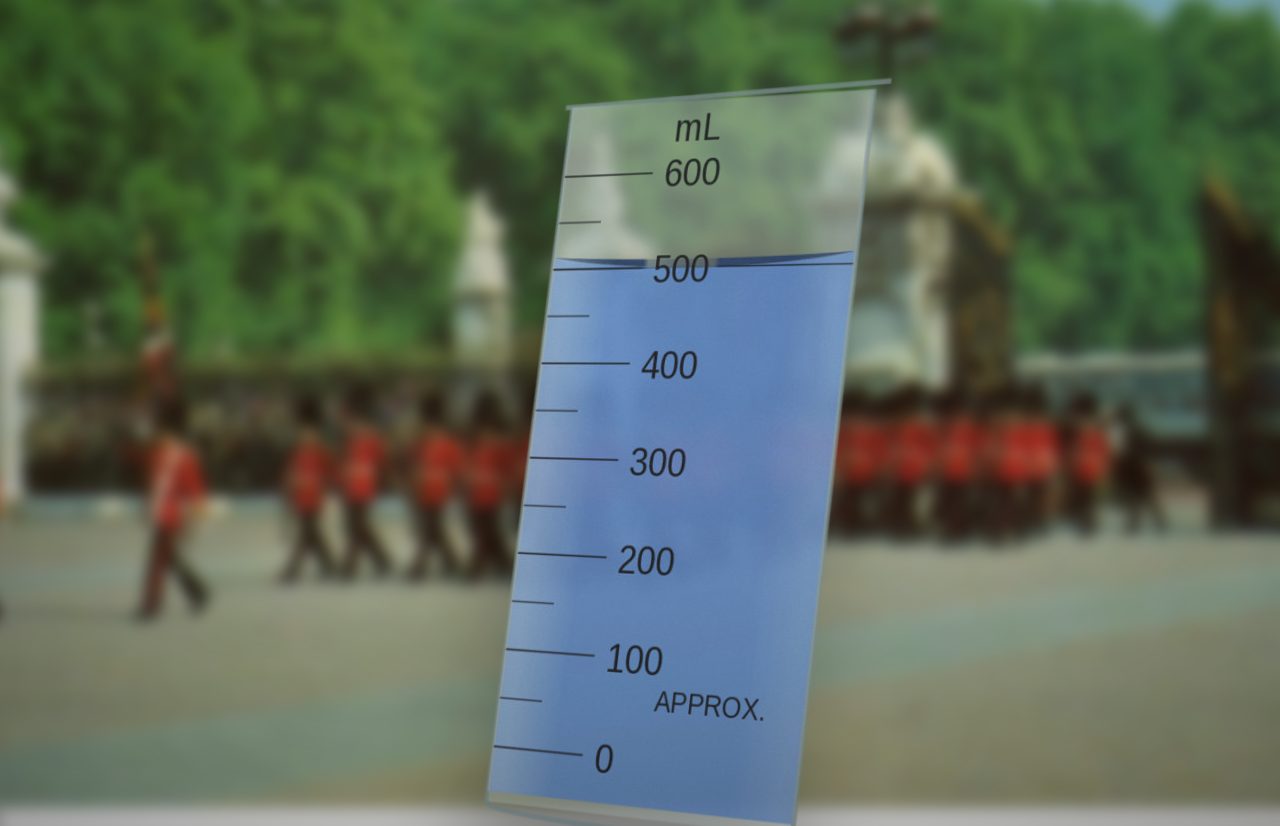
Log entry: 500 mL
